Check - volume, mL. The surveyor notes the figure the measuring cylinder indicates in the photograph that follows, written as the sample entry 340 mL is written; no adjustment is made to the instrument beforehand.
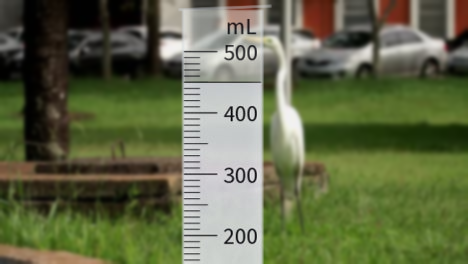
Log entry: 450 mL
